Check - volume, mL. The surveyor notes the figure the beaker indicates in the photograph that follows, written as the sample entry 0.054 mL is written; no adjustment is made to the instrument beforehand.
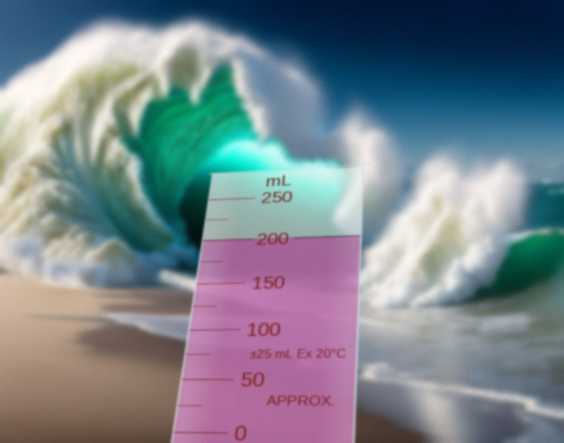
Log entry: 200 mL
